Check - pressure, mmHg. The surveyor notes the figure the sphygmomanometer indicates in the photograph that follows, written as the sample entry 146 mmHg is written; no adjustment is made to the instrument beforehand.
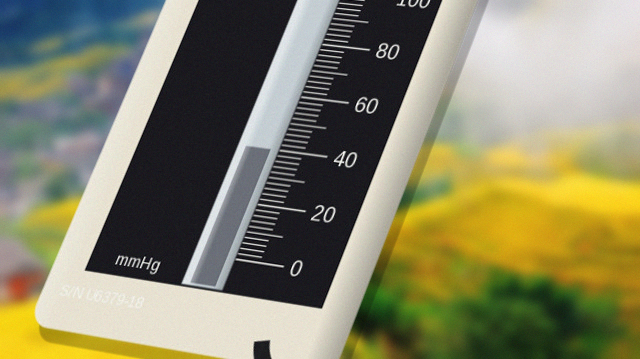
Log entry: 40 mmHg
